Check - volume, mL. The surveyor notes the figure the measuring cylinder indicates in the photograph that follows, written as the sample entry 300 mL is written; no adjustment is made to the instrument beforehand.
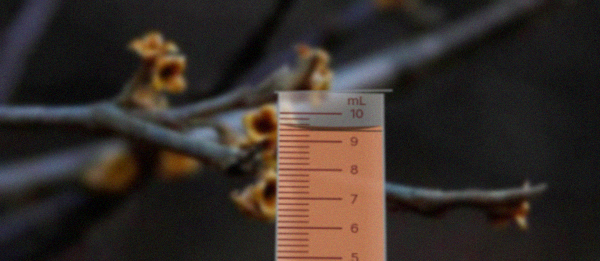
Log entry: 9.4 mL
